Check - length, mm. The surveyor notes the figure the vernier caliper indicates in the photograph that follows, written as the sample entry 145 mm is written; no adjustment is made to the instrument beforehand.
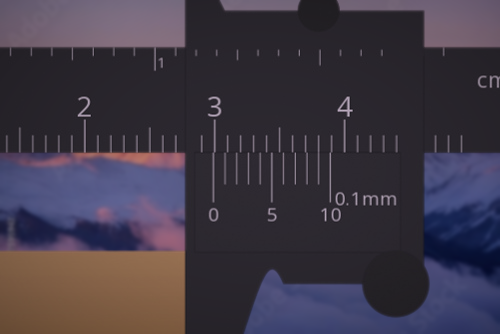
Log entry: 29.9 mm
